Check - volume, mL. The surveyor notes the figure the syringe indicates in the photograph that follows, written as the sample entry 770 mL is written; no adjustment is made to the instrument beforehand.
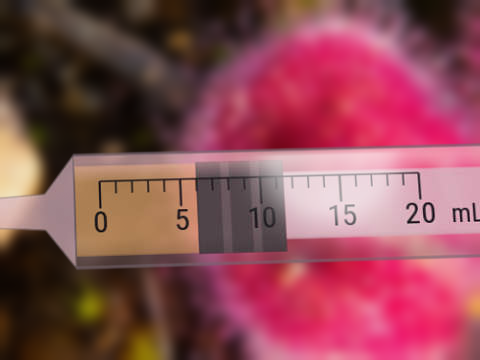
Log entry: 6 mL
